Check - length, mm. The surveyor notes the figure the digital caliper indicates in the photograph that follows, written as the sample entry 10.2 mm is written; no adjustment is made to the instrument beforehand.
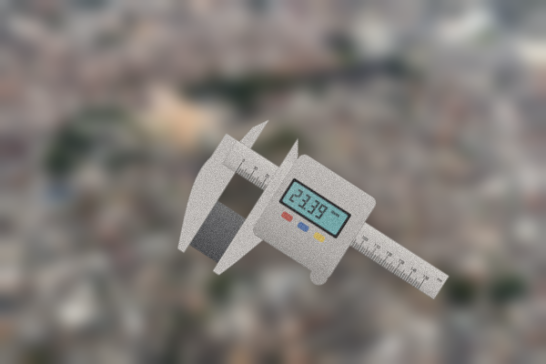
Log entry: 23.39 mm
